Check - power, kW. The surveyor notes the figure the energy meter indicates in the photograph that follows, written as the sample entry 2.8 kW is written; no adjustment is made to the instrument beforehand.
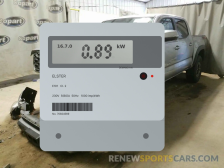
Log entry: 0.89 kW
